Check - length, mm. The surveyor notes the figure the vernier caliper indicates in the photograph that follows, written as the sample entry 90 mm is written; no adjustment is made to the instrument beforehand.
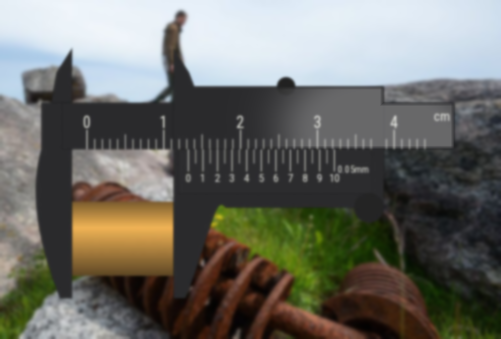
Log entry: 13.2 mm
